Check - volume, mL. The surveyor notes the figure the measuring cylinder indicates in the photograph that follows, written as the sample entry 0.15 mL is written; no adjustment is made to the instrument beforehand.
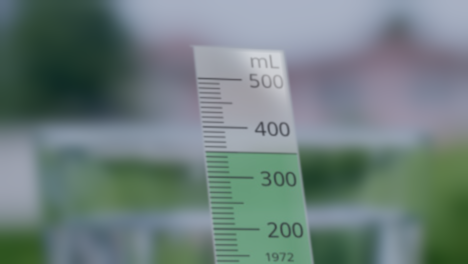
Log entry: 350 mL
